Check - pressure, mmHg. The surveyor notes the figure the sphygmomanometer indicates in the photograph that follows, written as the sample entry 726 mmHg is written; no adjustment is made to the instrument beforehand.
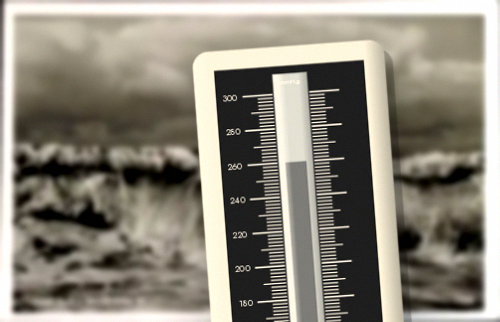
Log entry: 260 mmHg
